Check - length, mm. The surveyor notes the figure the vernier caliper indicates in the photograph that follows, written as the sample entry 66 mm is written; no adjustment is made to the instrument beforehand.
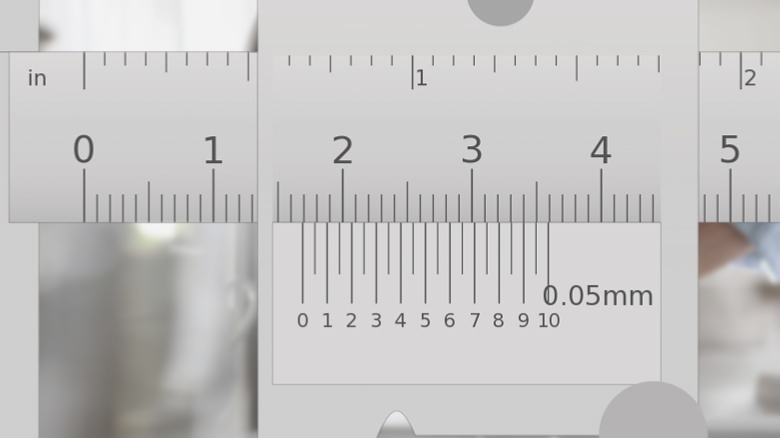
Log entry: 16.9 mm
